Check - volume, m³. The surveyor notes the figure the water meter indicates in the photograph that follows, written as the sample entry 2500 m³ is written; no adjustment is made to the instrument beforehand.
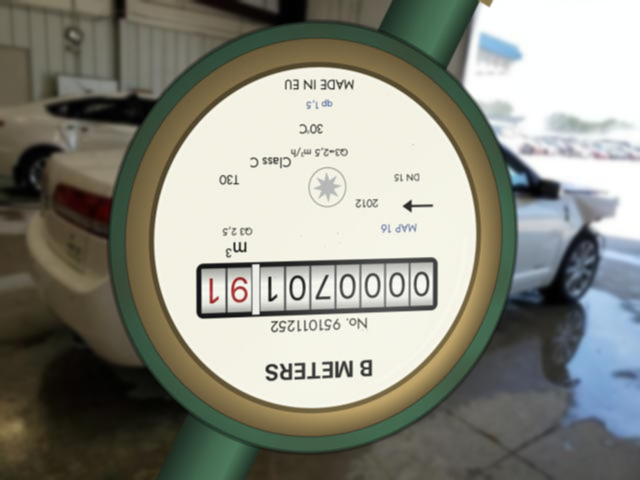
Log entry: 701.91 m³
